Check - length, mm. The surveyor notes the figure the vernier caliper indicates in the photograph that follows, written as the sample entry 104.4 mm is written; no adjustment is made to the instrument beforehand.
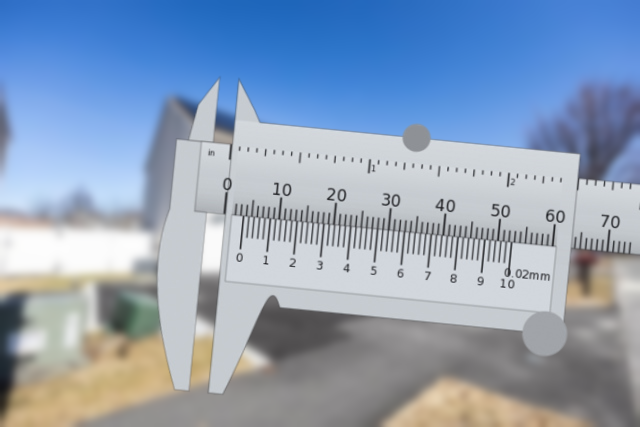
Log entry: 3.5 mm
